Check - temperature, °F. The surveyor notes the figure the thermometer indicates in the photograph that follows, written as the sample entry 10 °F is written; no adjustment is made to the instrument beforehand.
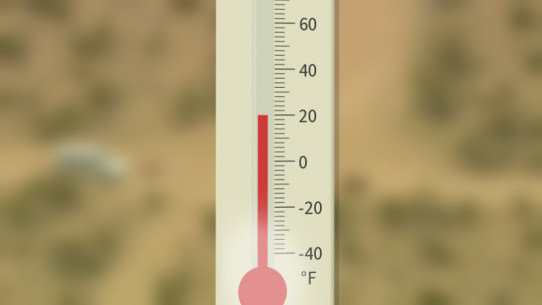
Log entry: 20 °F
